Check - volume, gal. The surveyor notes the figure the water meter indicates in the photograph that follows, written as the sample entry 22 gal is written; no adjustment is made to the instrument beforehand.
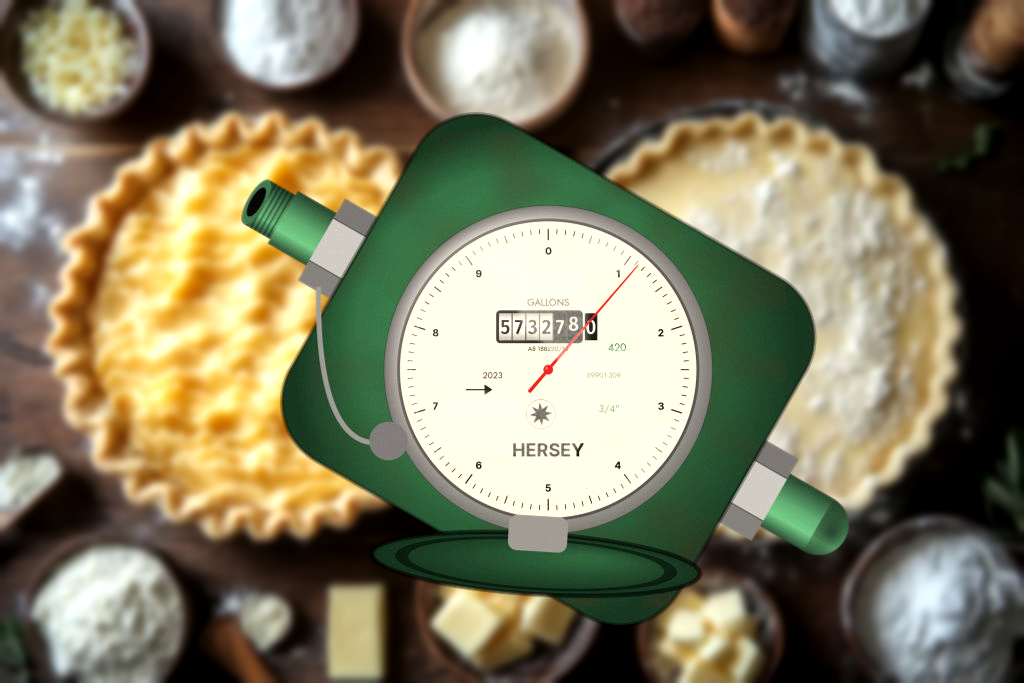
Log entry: 5732781.1 gal
